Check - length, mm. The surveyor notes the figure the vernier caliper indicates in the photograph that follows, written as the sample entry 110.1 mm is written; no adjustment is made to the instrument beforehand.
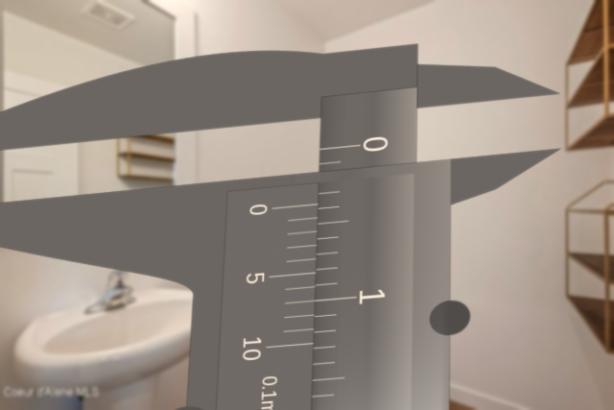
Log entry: 3.7 mm
